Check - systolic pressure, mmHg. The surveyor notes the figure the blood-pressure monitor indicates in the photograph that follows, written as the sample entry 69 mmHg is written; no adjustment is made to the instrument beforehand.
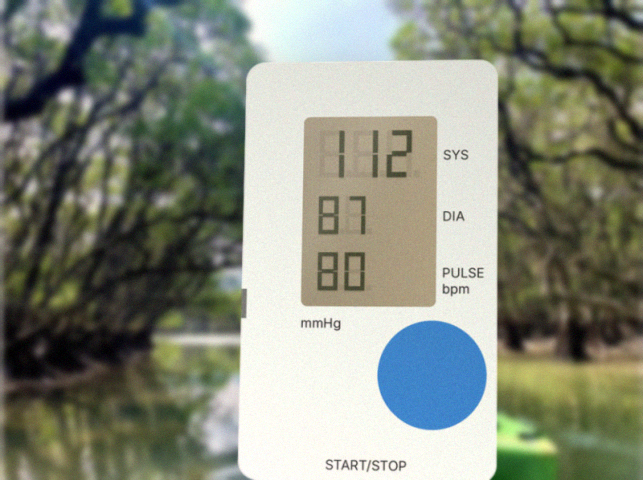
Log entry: 112 mmHg
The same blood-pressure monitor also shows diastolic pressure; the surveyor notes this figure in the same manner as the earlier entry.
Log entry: 87 mmHg
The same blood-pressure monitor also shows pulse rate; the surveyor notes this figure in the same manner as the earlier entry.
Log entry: 80 bpm
